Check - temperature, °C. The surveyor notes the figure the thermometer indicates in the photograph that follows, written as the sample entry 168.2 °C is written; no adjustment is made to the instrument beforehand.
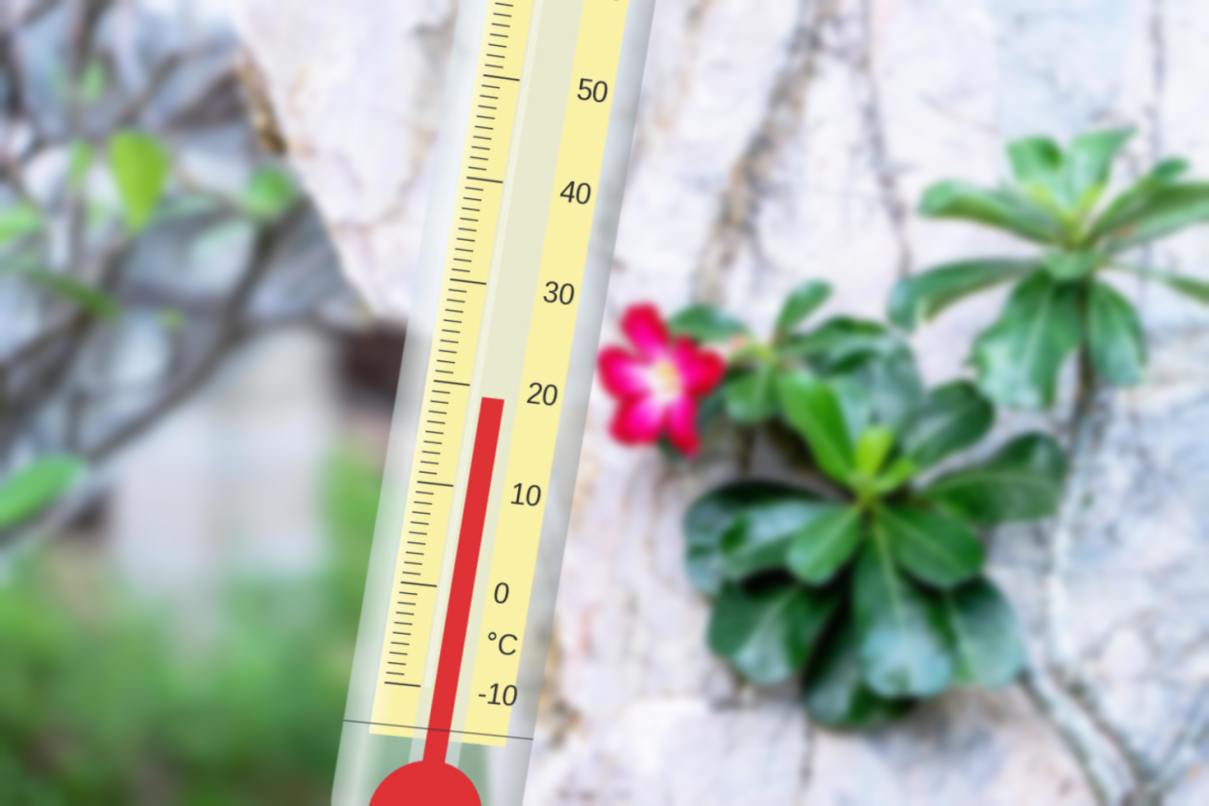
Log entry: 19 °C
